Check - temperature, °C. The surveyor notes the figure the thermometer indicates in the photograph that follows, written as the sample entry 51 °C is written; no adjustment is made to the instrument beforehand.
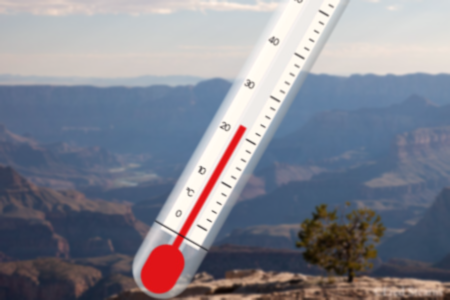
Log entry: 22 °C
